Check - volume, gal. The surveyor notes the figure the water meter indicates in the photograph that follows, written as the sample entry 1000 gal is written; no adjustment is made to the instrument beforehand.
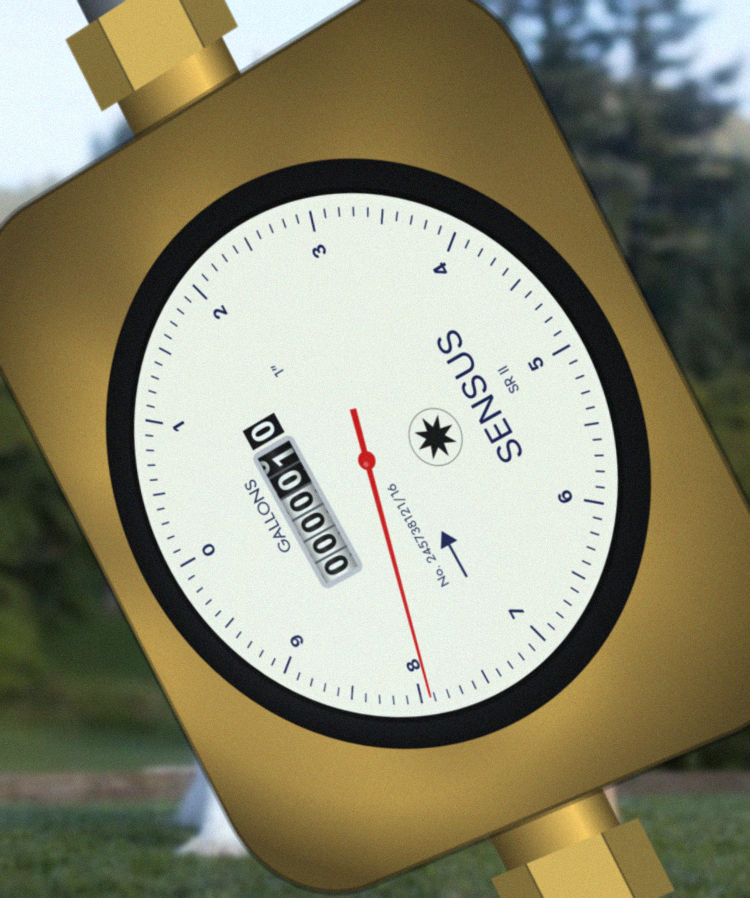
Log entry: 7.9 gal
